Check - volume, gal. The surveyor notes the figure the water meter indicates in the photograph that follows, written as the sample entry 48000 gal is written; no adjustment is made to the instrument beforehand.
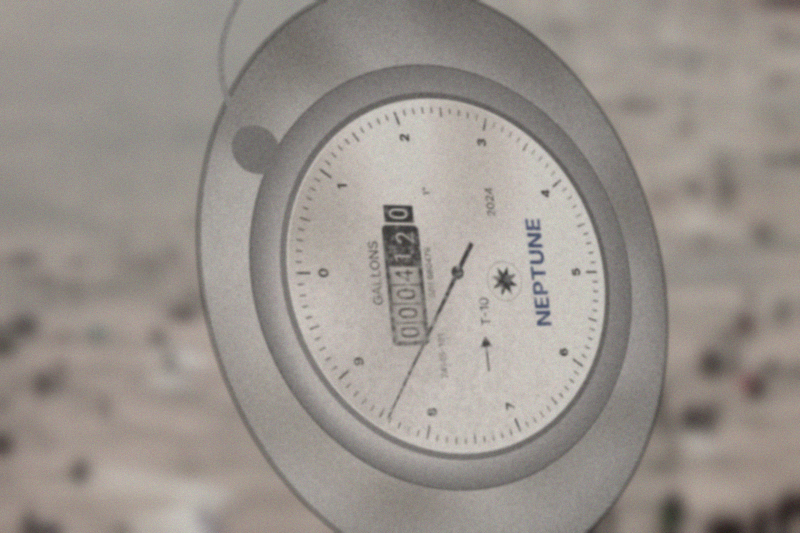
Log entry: 4118.4 gal
